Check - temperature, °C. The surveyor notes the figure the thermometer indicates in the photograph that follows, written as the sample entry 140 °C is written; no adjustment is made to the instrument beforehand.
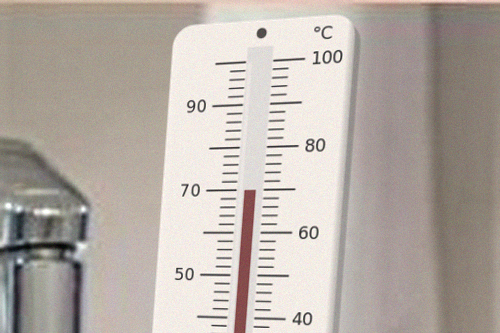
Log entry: 70 °C
